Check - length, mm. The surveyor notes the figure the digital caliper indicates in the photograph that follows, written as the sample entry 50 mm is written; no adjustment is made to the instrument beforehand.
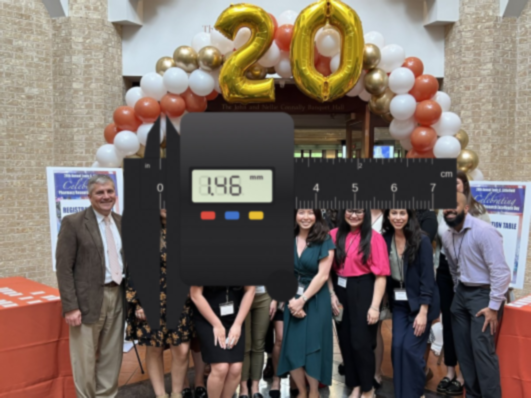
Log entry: 1.46 mm
